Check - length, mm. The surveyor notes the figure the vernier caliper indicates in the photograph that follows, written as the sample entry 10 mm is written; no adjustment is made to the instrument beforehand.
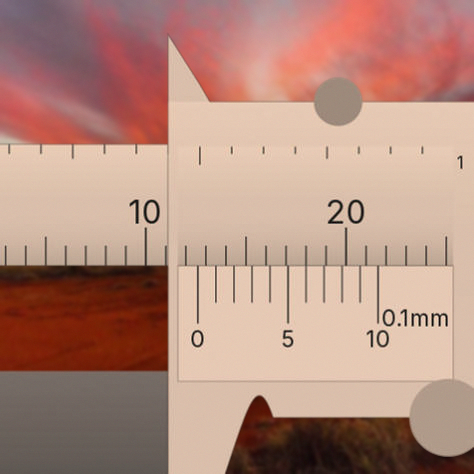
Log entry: 12.6 mm
